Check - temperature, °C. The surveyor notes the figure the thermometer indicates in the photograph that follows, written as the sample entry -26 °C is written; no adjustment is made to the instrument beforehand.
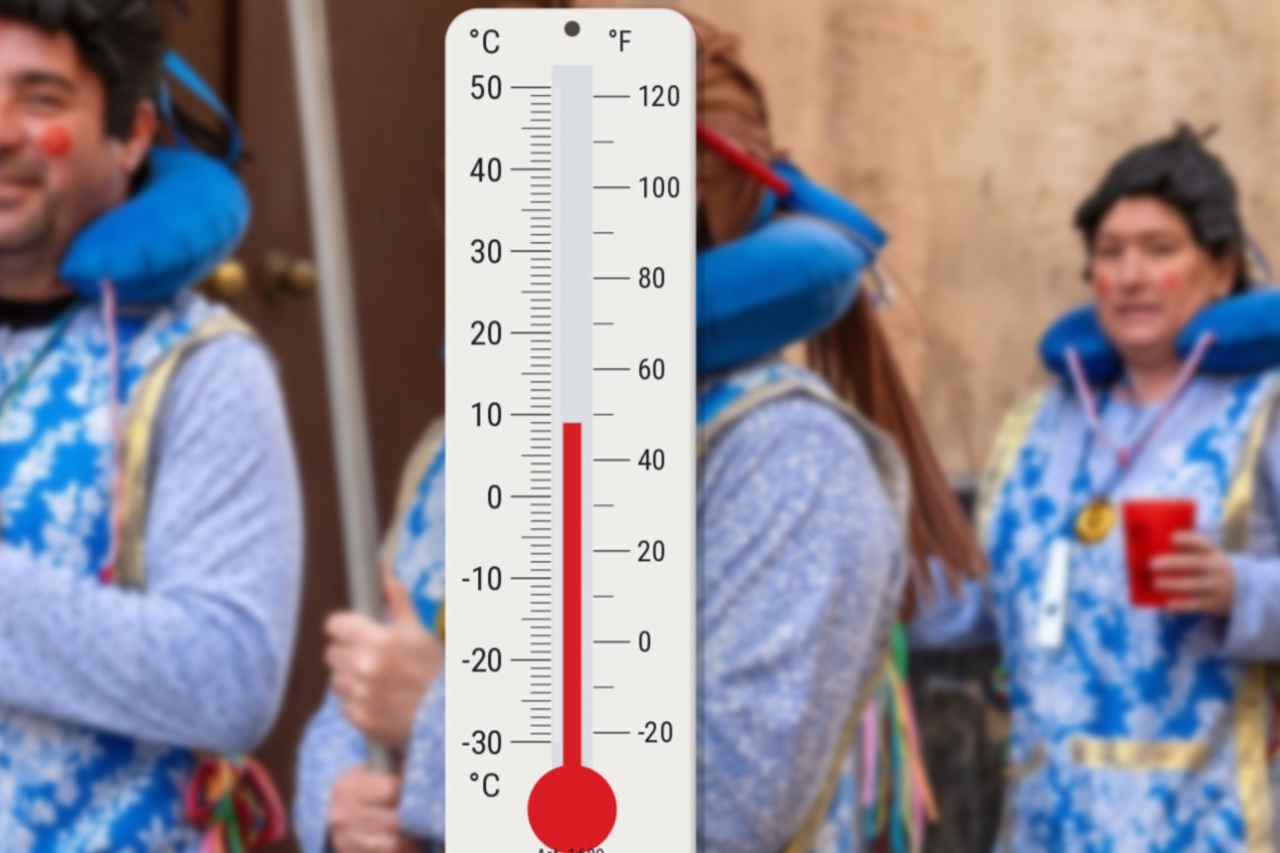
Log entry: 9 °C
